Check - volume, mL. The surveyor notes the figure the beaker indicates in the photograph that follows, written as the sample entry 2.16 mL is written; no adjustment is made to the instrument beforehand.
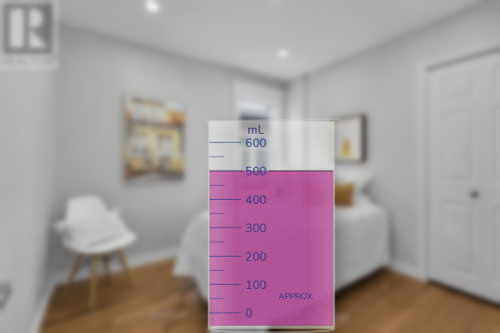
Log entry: 500 mL
